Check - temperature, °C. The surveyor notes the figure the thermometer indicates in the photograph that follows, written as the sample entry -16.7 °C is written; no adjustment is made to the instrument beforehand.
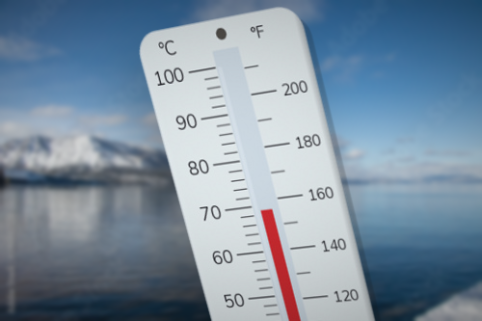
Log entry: 69 °C
